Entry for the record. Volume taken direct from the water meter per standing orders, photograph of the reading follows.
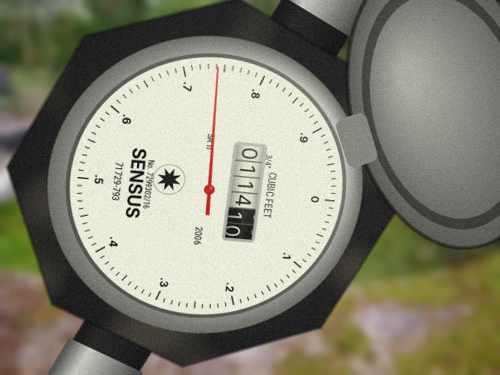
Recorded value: 11409.74 ft³
